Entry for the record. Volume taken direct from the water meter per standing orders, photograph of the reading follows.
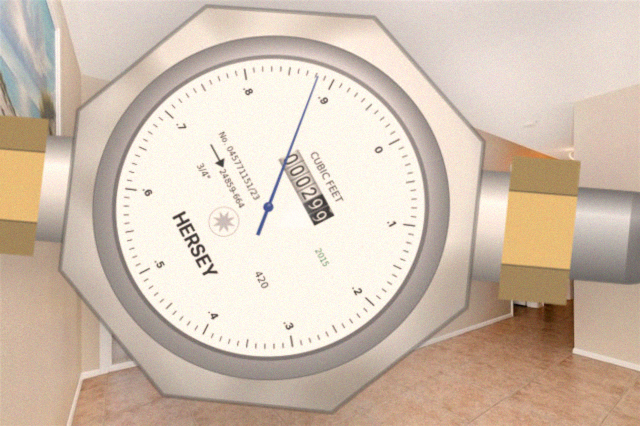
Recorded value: 298.88 ft³
